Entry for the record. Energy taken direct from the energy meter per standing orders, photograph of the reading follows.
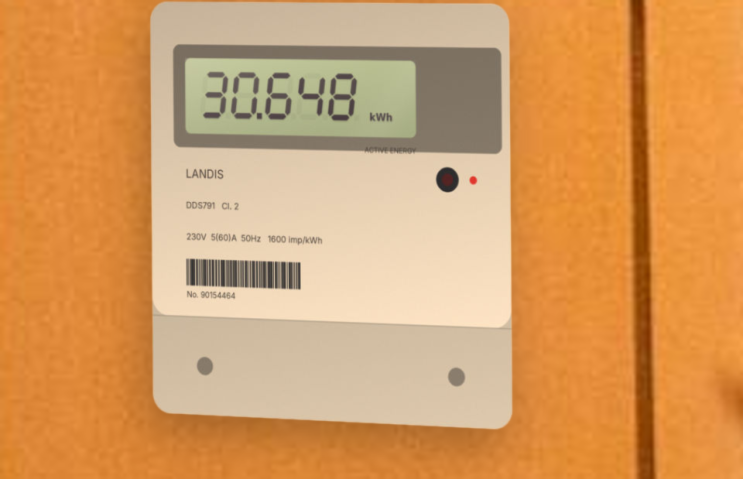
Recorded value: 30.648 kWh
